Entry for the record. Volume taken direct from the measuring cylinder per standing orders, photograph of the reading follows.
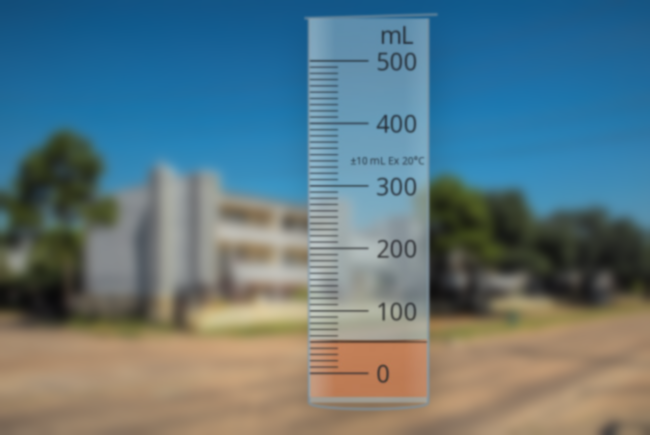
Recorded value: 50 mL
